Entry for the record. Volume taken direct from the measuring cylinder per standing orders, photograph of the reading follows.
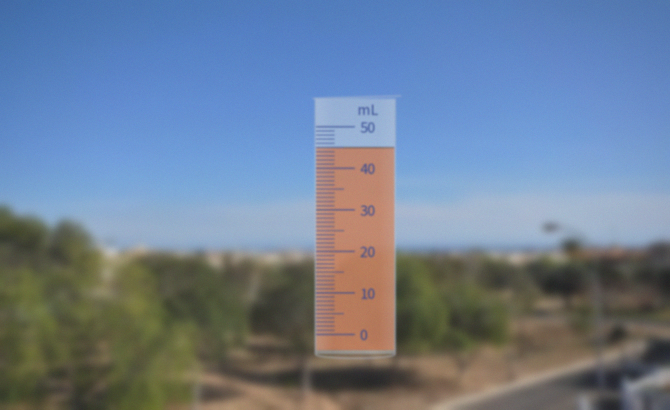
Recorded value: 45 mL
